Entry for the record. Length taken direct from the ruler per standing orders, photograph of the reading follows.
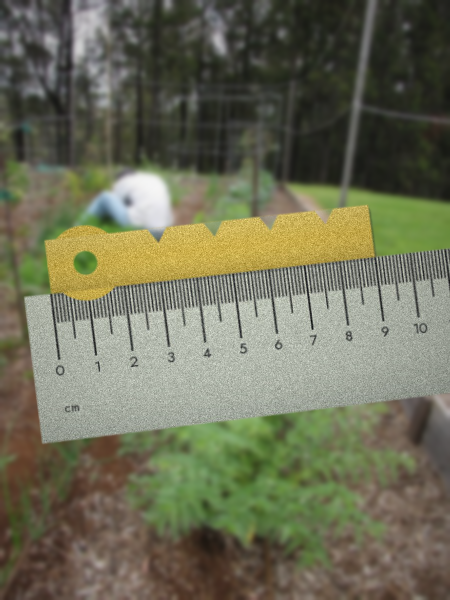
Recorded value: 9 cm
